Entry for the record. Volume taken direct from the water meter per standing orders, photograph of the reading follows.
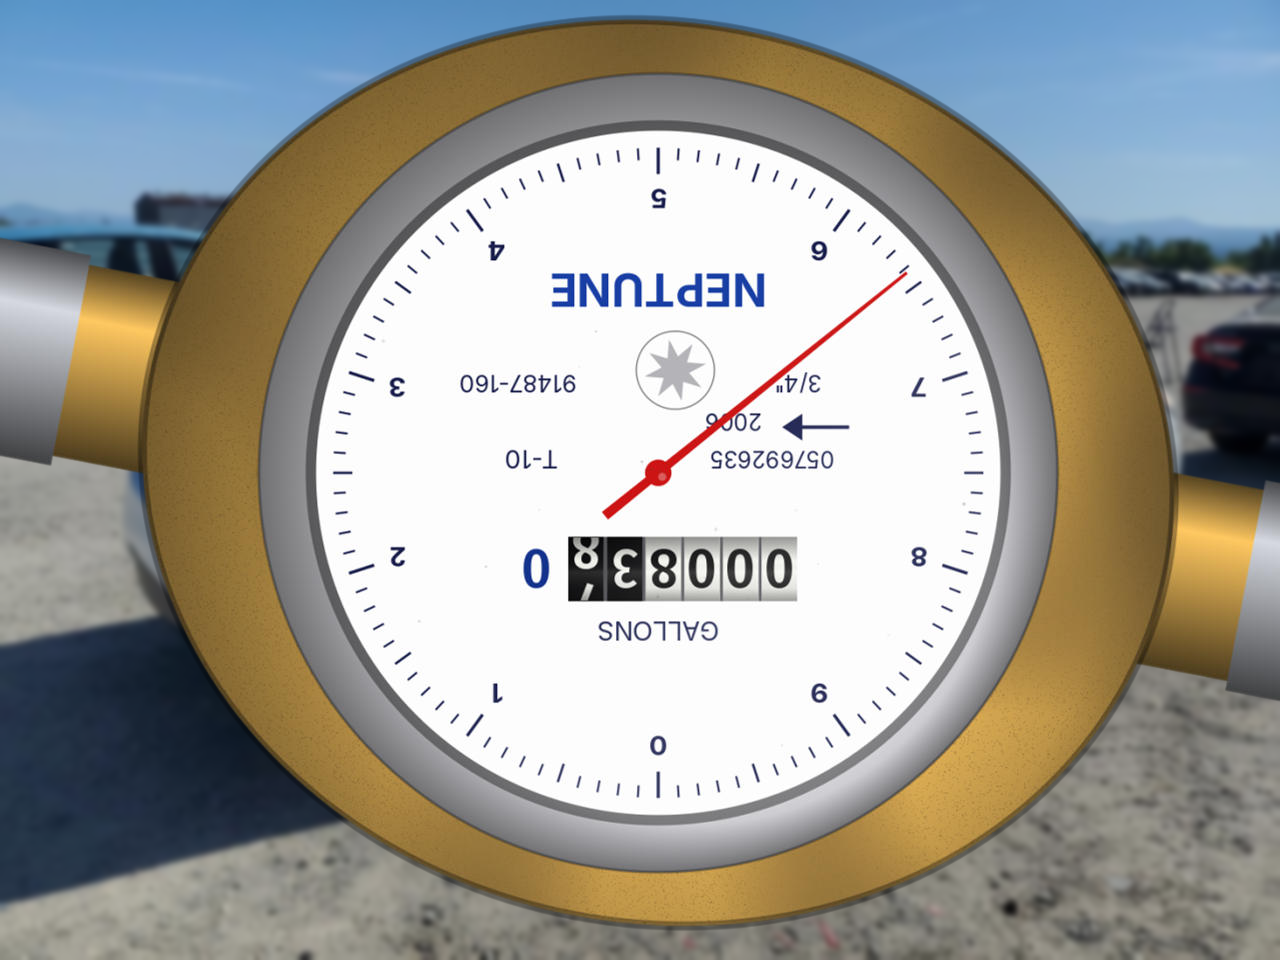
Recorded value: 8376.4 gal
